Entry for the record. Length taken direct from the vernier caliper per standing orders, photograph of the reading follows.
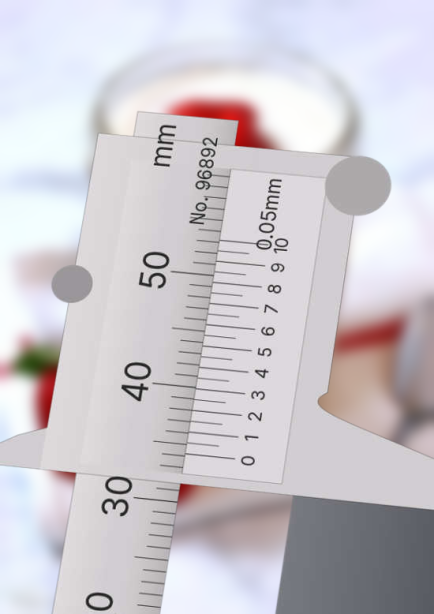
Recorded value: 34.2 mm
